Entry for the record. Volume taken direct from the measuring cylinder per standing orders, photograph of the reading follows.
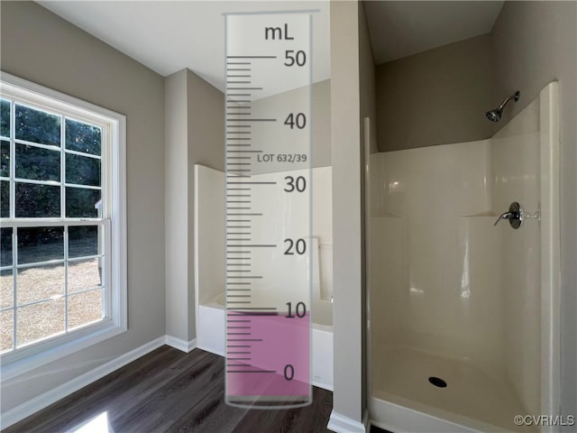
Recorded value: 9 mL
